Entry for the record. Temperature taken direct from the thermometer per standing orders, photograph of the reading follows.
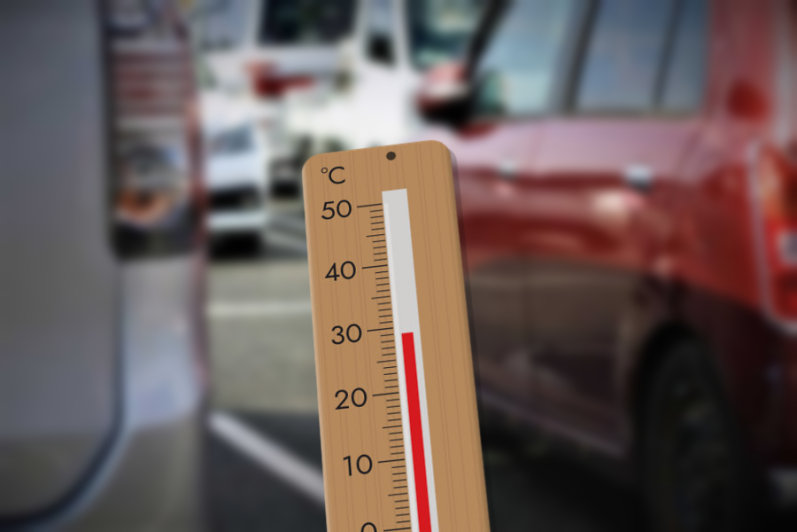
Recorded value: 29 °C
